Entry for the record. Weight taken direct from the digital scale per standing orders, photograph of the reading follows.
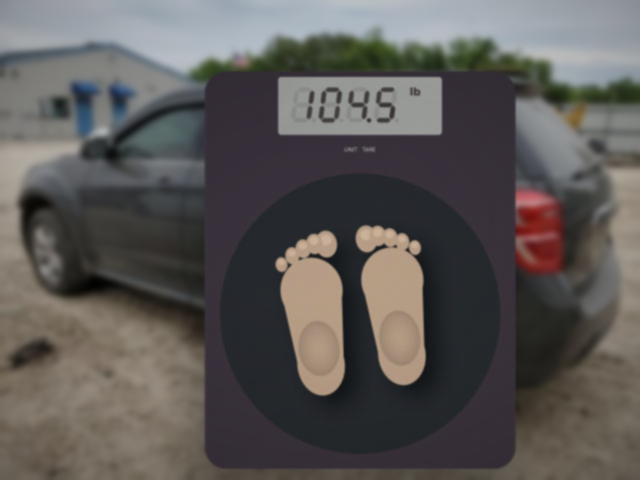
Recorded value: 104.5 lb
